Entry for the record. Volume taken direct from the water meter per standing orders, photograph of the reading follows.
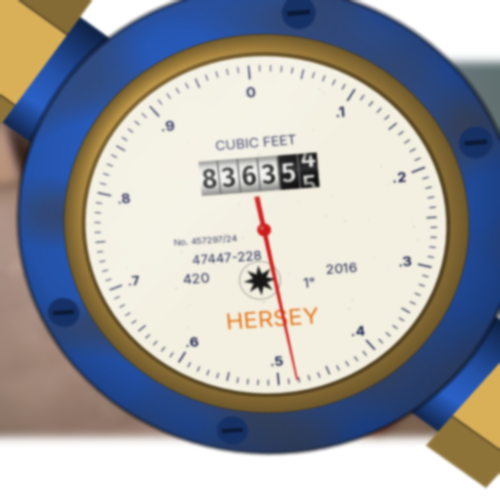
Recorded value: 836354.48 ft³
